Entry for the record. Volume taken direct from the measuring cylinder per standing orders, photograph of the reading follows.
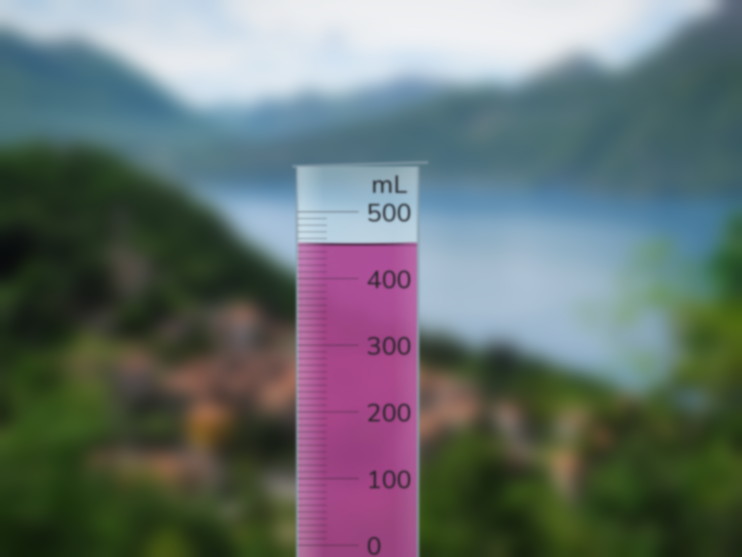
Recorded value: 450 mL
